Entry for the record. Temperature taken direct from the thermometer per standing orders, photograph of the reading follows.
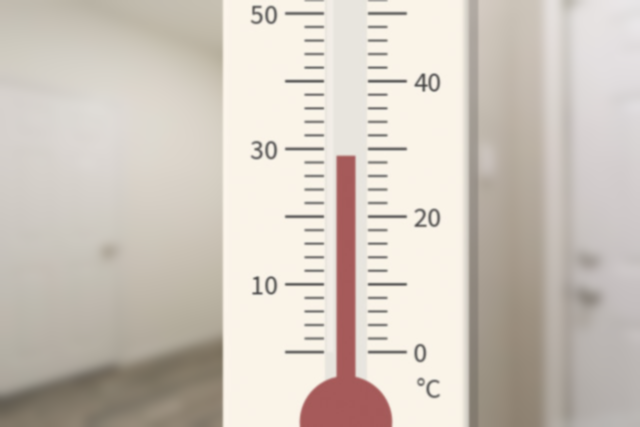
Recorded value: 29 °C
